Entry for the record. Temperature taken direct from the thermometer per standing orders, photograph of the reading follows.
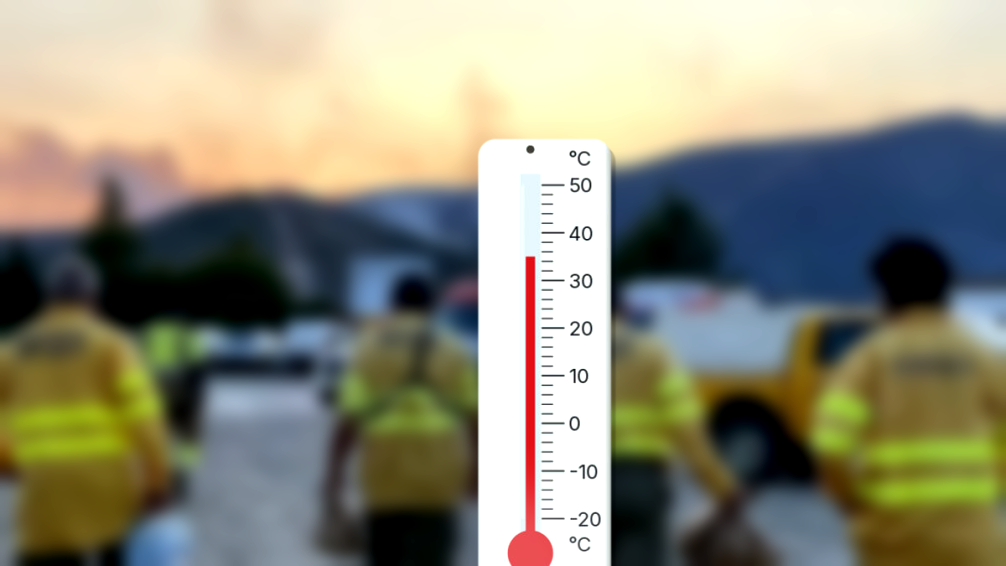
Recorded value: 35 °C
